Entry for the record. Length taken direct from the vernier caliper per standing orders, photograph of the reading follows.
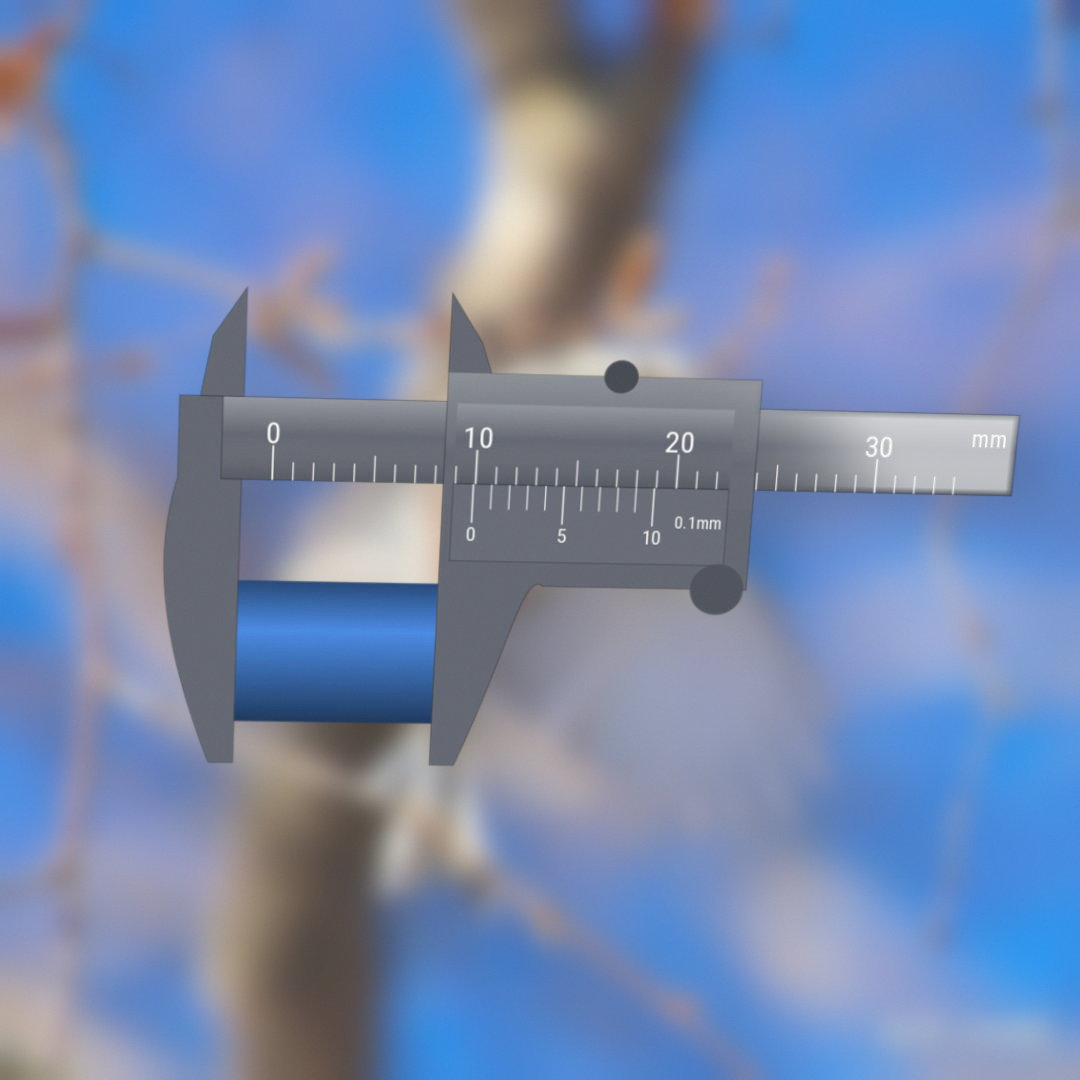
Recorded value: 9.9 mm
